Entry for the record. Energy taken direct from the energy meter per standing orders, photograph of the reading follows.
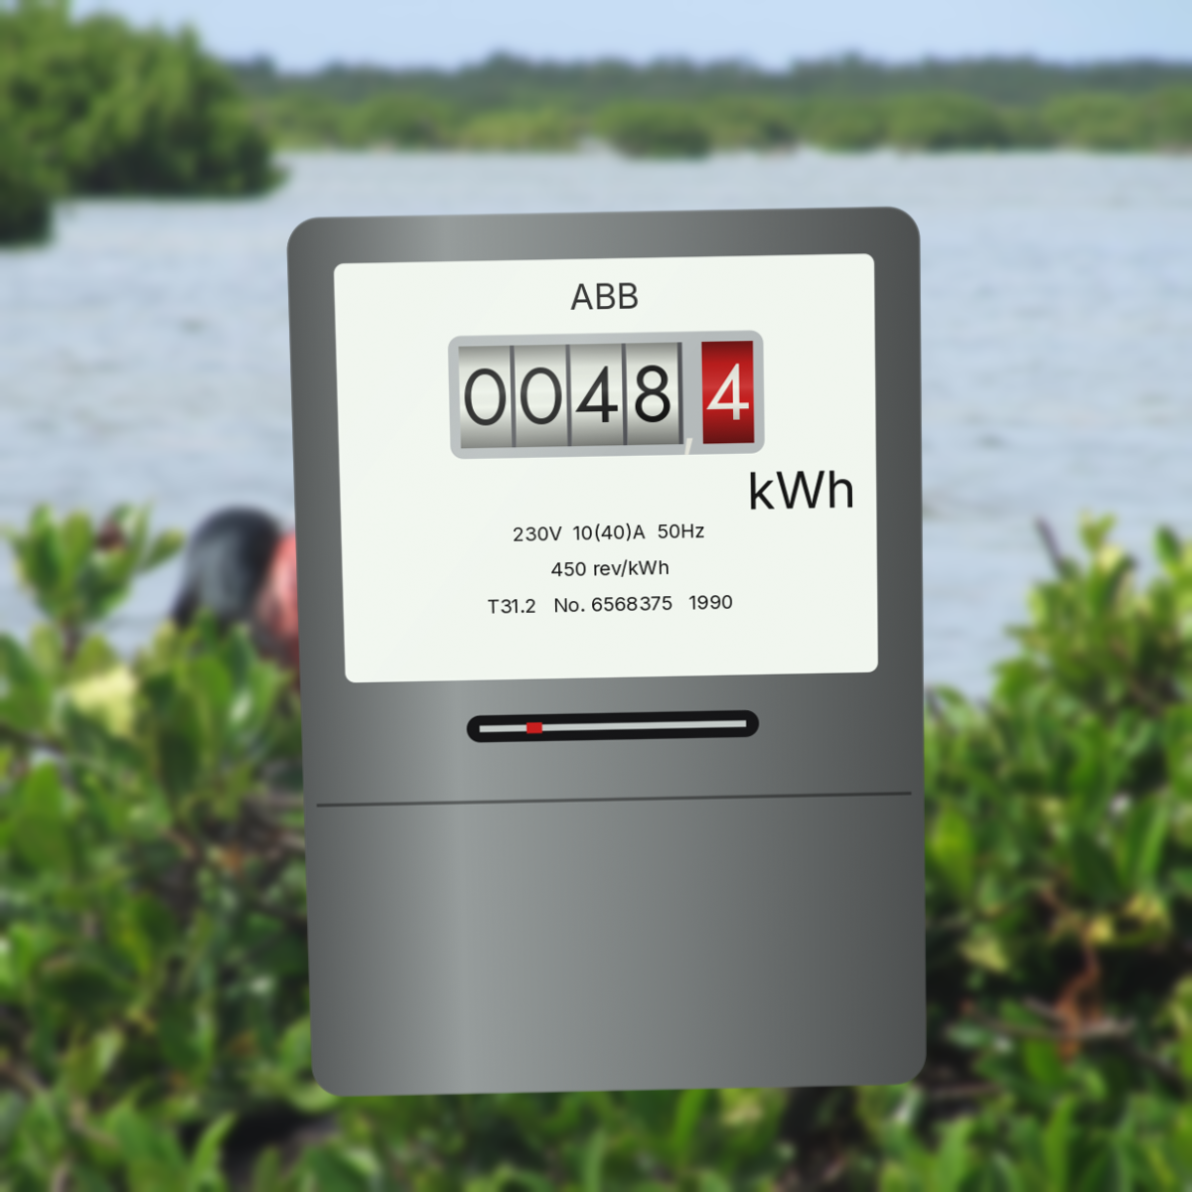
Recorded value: 48.4 kWh
